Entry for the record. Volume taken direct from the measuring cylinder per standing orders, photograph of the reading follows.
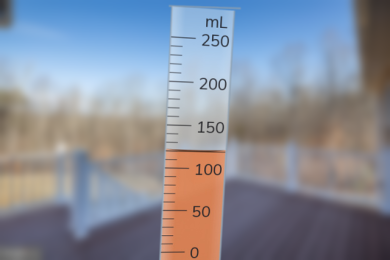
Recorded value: 120 mL
